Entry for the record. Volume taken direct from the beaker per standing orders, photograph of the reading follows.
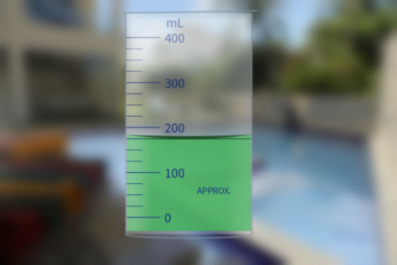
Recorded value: 175 mL
